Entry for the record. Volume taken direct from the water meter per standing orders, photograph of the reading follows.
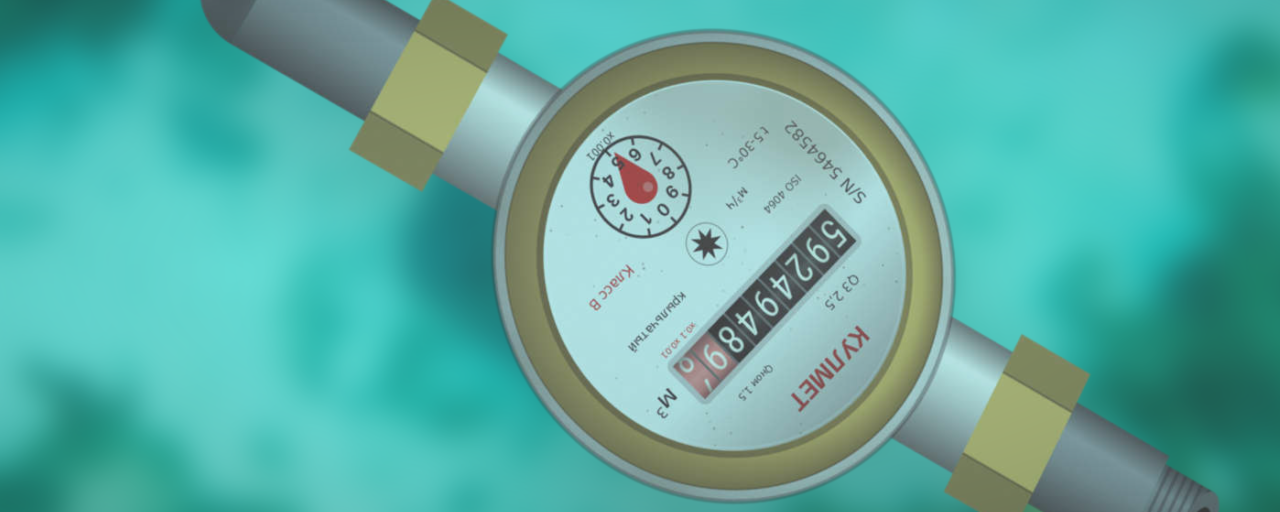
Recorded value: 5924948.975 m³
